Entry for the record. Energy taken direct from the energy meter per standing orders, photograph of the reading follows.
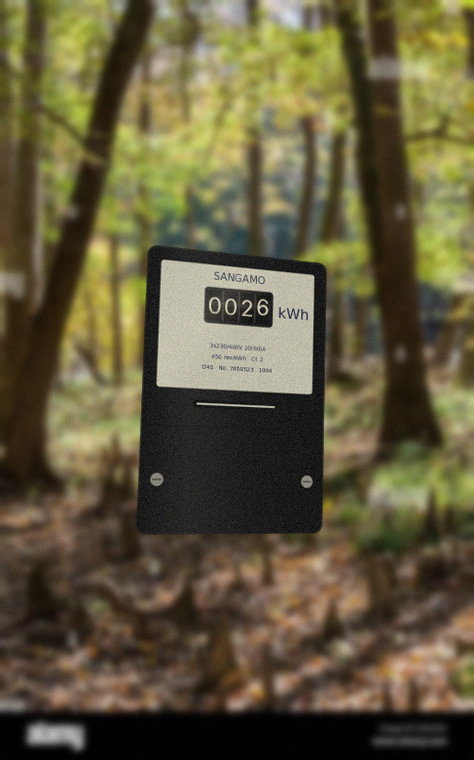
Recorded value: 26 kWh
